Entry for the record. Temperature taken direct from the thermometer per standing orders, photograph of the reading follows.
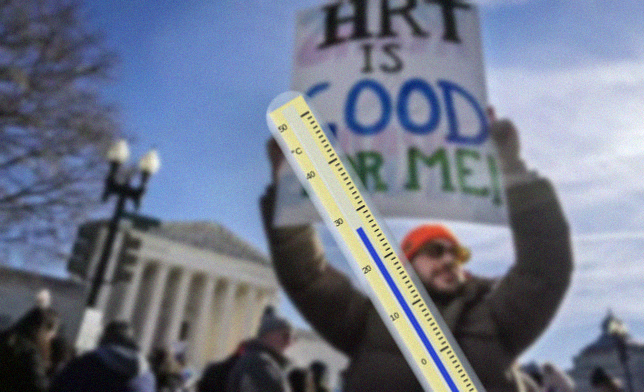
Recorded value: 27 °C
